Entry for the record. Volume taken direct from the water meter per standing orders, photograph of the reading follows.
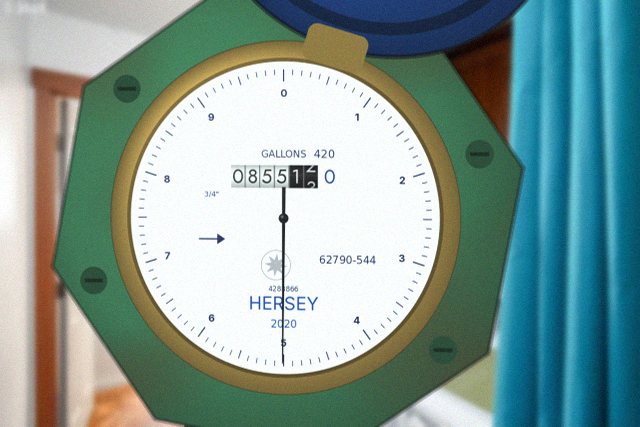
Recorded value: 855125.0 gal
